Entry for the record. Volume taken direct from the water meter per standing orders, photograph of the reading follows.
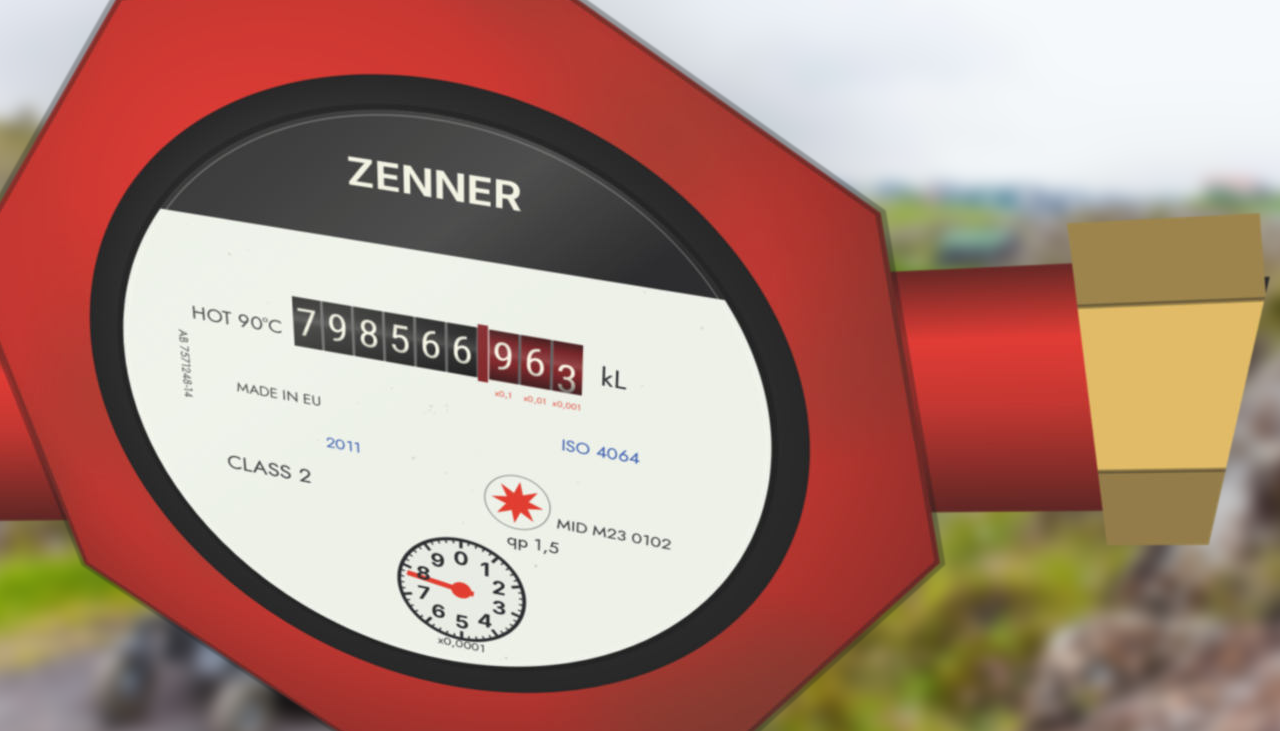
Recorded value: 798566.9627 kL
